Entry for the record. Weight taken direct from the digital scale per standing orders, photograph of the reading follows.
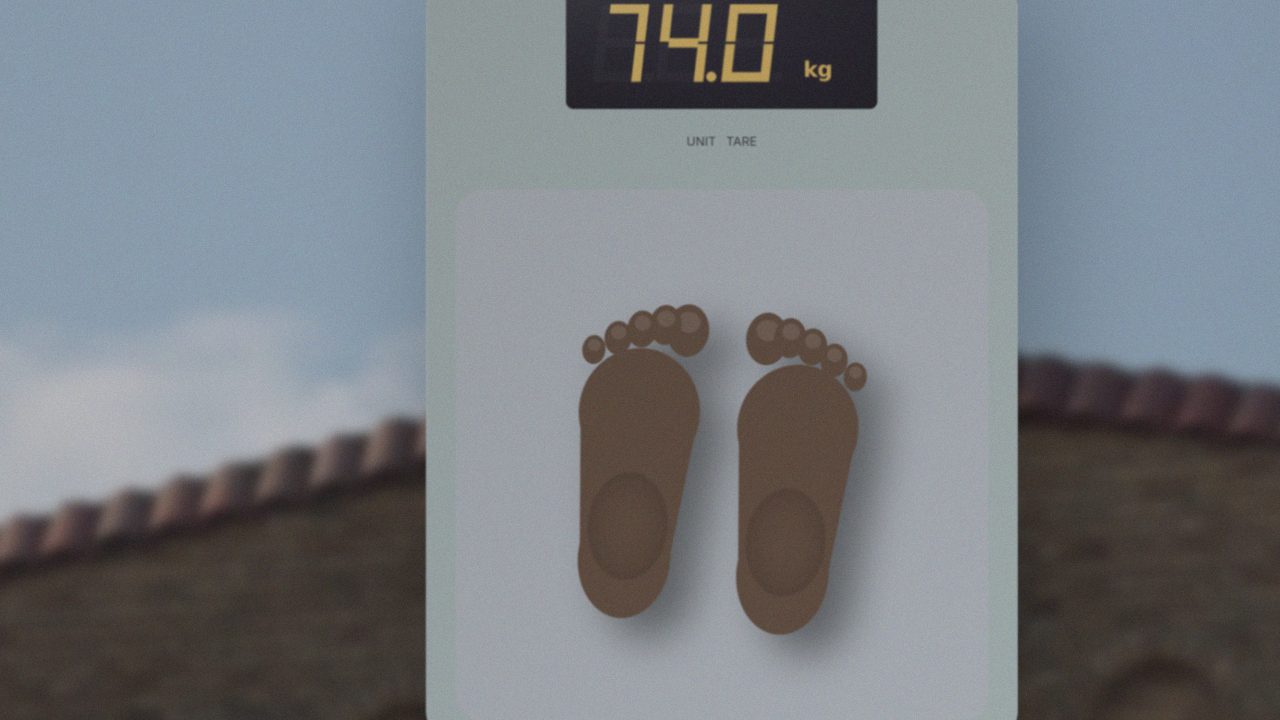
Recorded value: 74.0 kg
